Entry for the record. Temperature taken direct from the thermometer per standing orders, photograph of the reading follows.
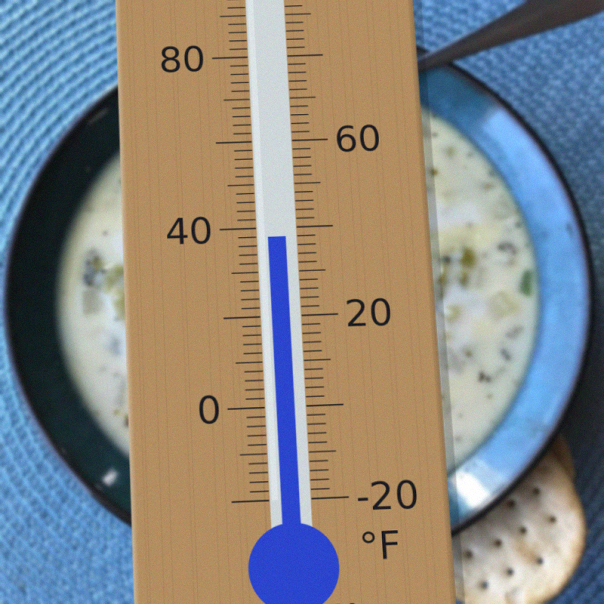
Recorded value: 38 °F
